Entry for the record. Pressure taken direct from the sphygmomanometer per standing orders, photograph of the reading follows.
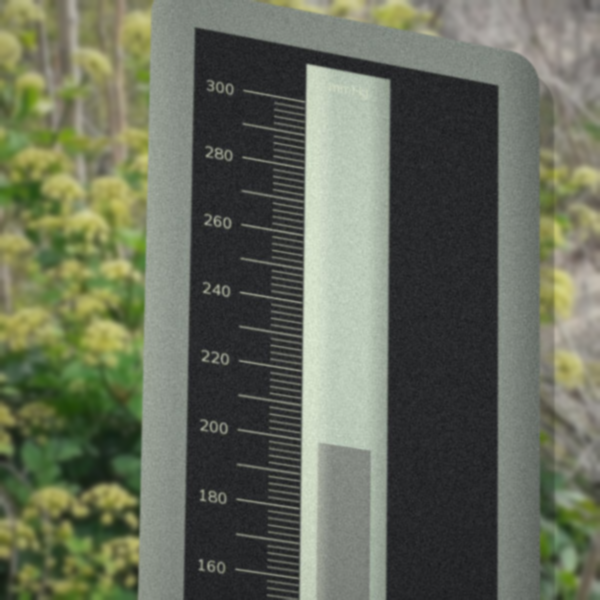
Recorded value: 200 mmHg
